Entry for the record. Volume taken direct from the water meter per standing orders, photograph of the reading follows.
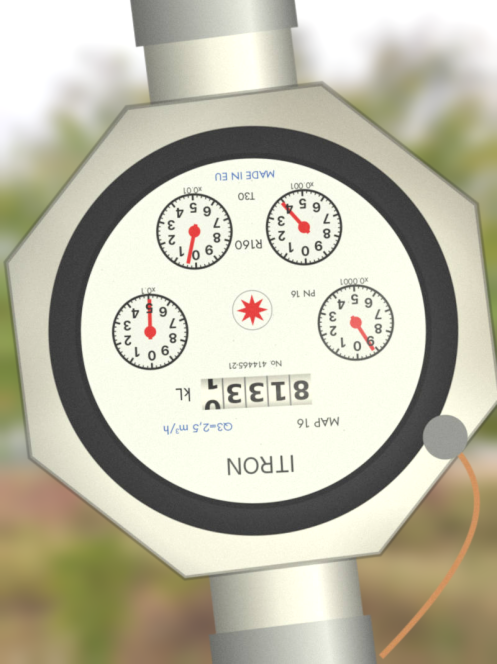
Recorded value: 81330.5039 kL
